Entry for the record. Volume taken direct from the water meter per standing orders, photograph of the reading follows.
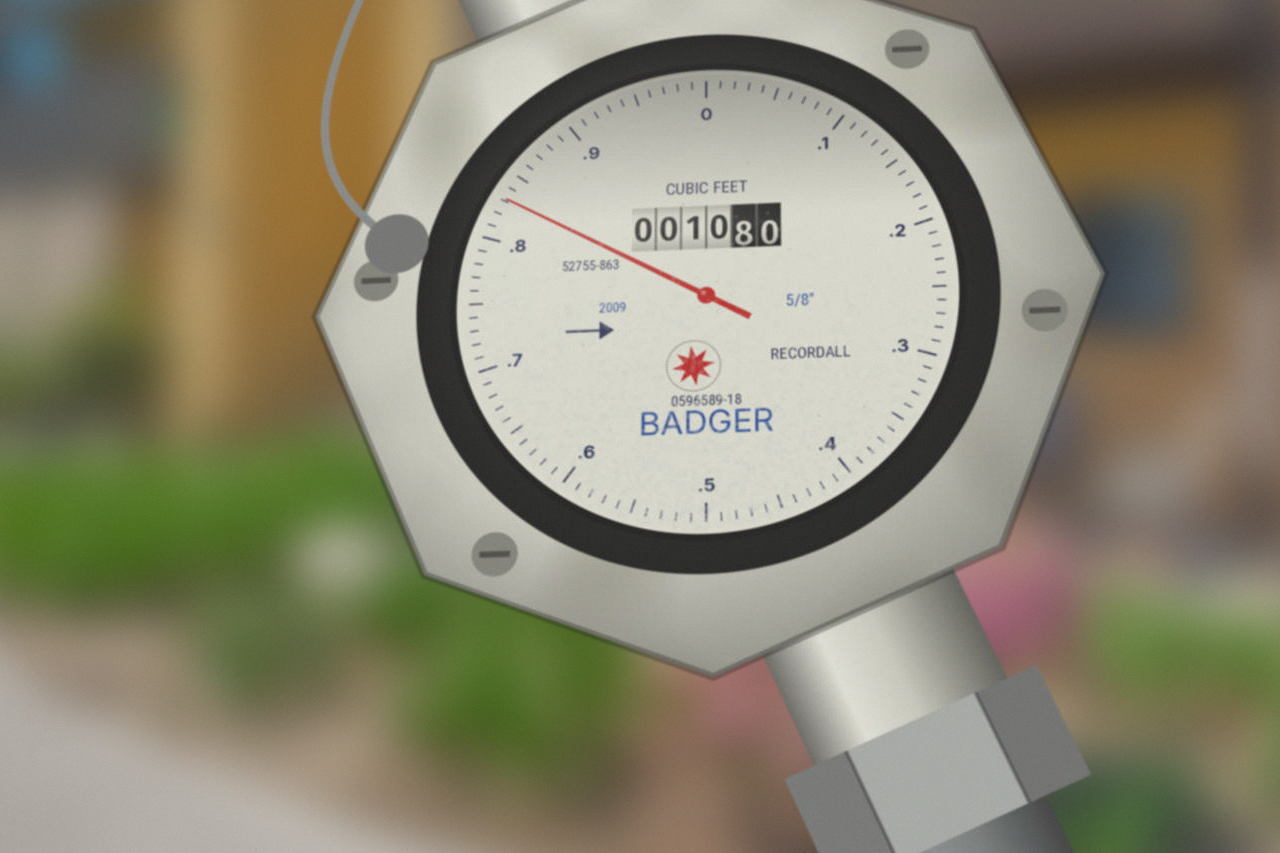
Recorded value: 1079.83 ft³
